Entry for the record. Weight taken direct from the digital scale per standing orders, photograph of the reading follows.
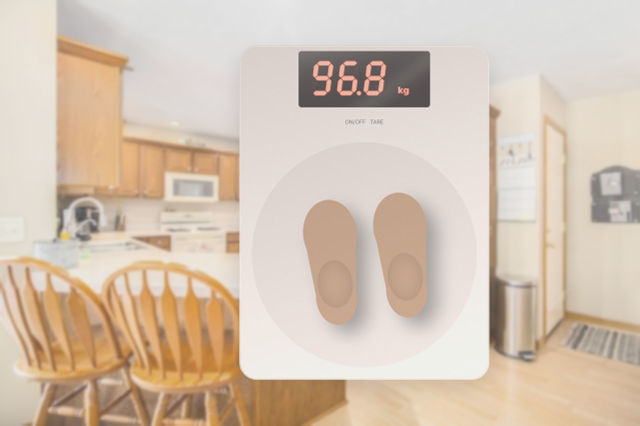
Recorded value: 96.8 kg
